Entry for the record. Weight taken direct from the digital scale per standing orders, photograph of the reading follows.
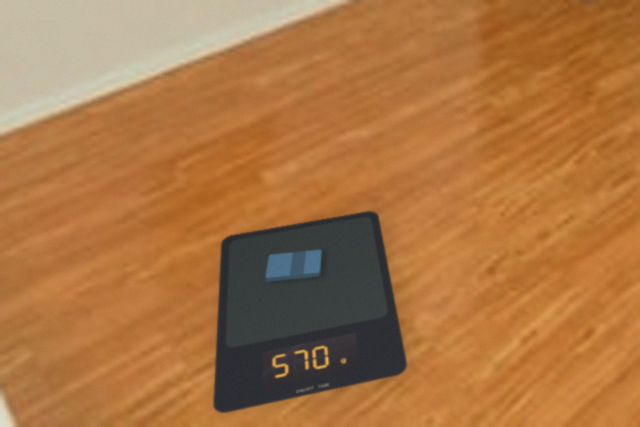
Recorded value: 570 g
